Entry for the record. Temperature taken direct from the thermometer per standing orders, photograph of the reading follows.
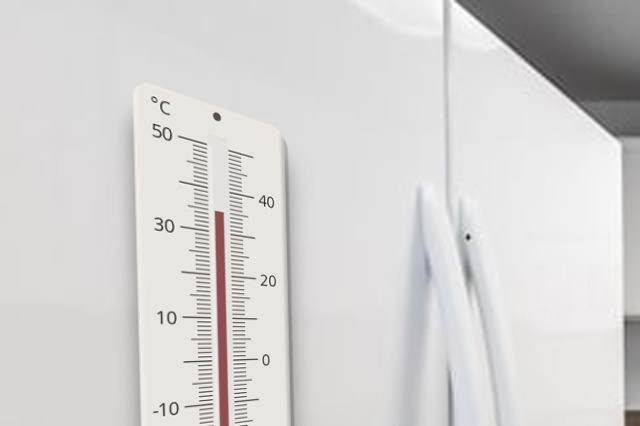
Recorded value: 35 °C
